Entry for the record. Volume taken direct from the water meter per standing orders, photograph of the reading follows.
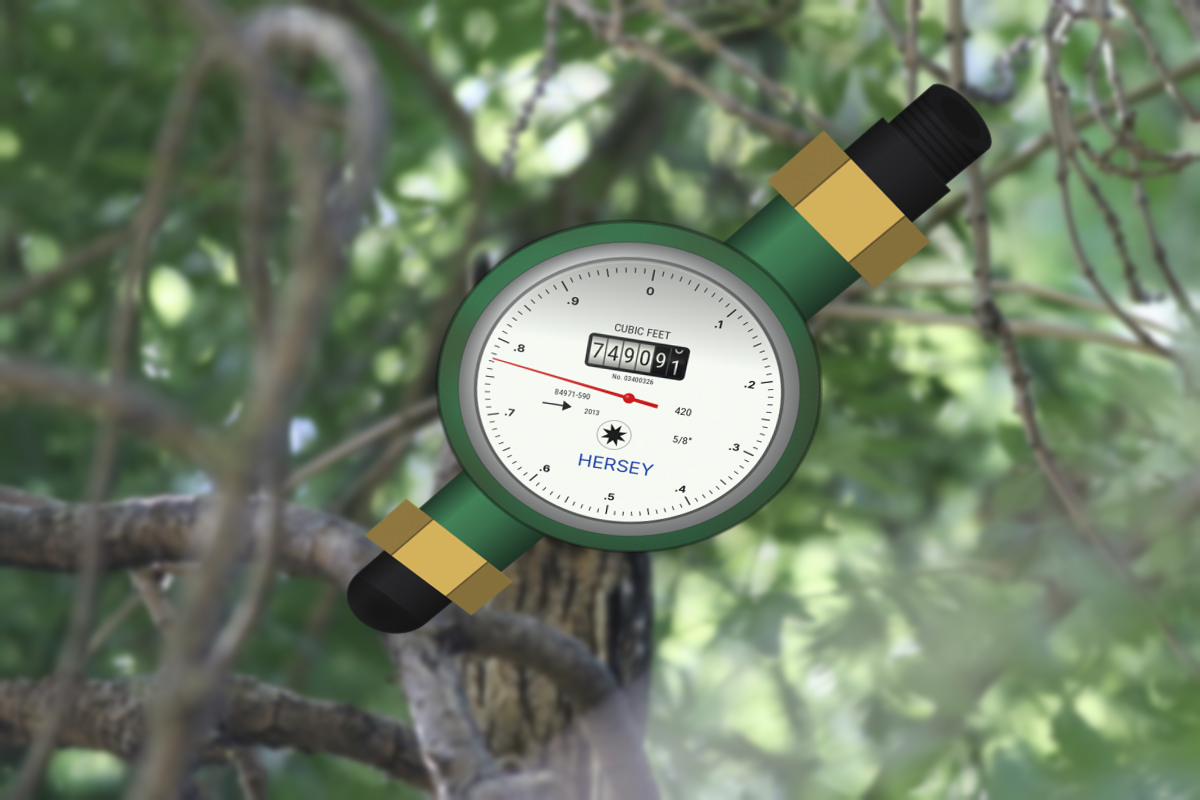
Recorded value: 749090.77 ft³
